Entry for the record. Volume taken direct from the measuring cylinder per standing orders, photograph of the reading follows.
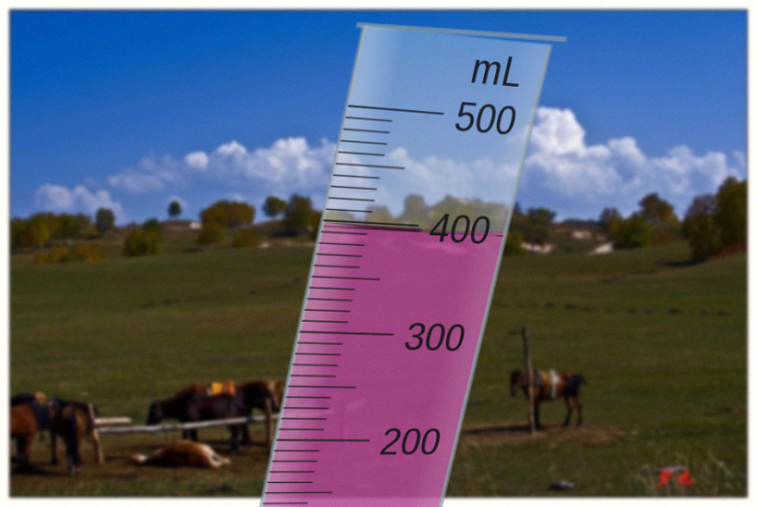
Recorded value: 395 mL
